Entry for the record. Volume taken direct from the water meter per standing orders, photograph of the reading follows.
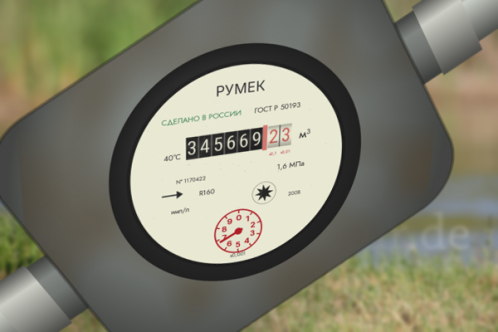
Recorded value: 345669.236 m³
